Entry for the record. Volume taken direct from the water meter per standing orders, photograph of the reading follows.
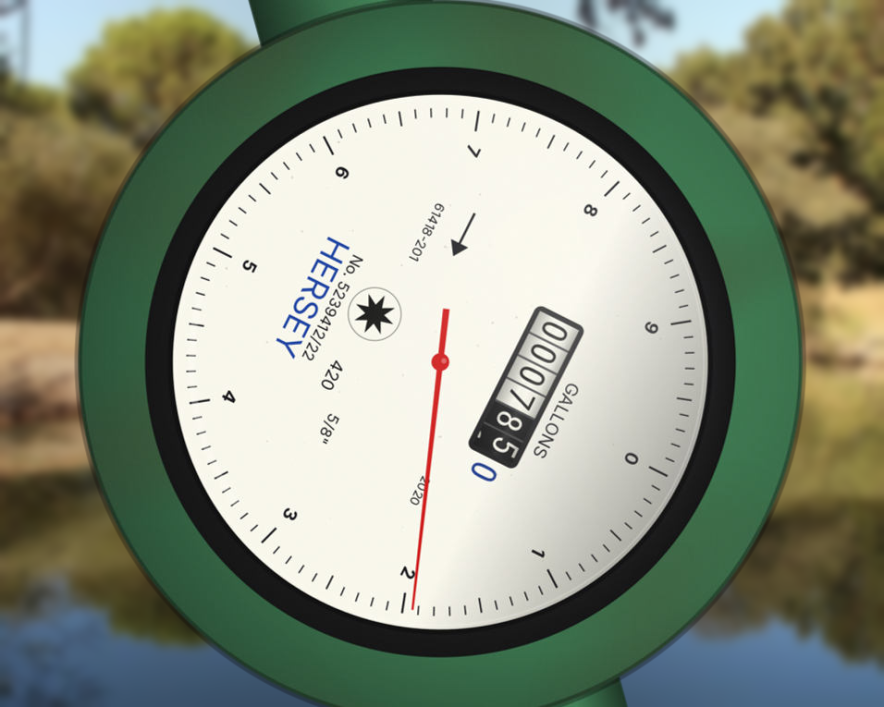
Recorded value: 7851.9 gal
